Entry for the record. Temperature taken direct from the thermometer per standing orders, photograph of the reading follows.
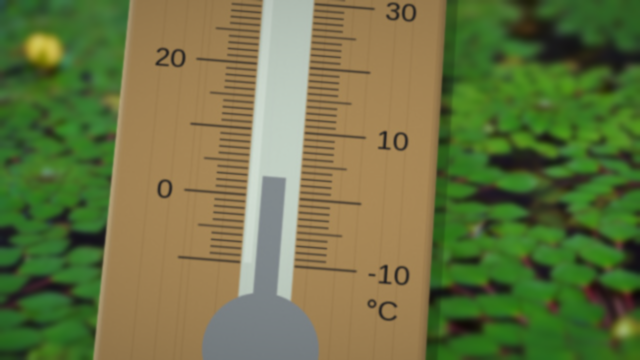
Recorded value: 3 °C
